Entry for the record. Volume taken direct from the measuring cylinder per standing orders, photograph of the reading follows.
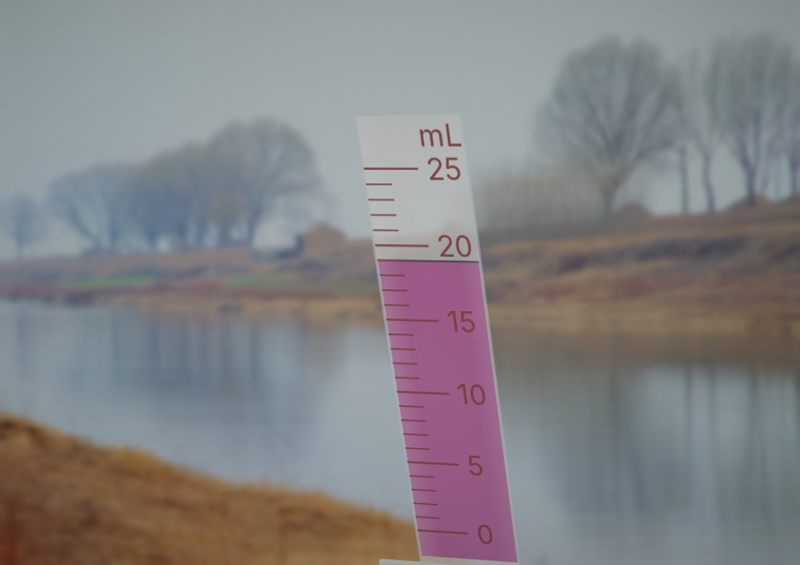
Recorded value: 19 mL
